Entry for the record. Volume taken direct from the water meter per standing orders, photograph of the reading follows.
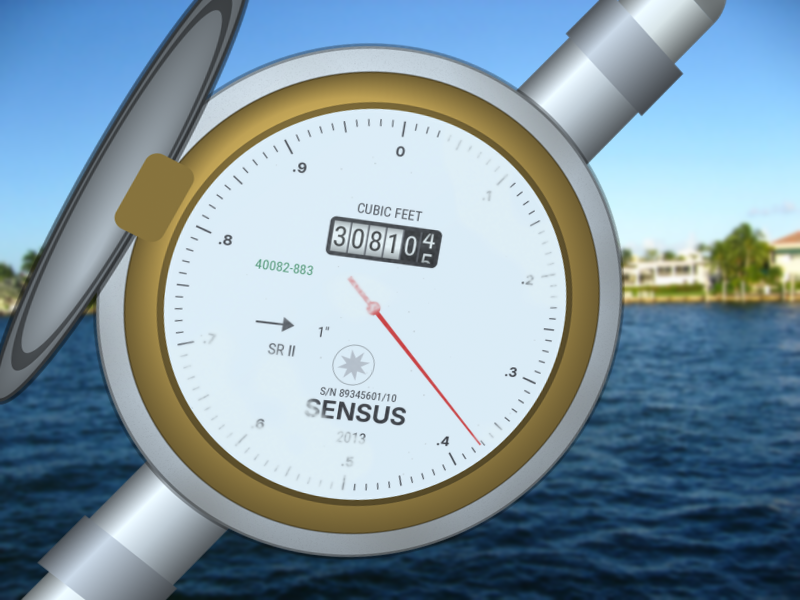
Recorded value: 308104.37 ft³
